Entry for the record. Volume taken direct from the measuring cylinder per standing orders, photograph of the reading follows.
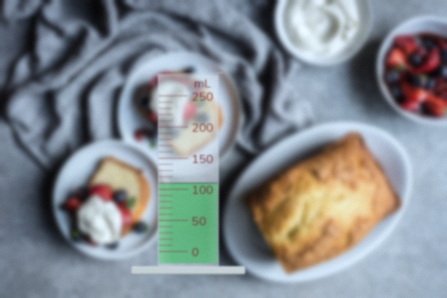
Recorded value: 110 mL
